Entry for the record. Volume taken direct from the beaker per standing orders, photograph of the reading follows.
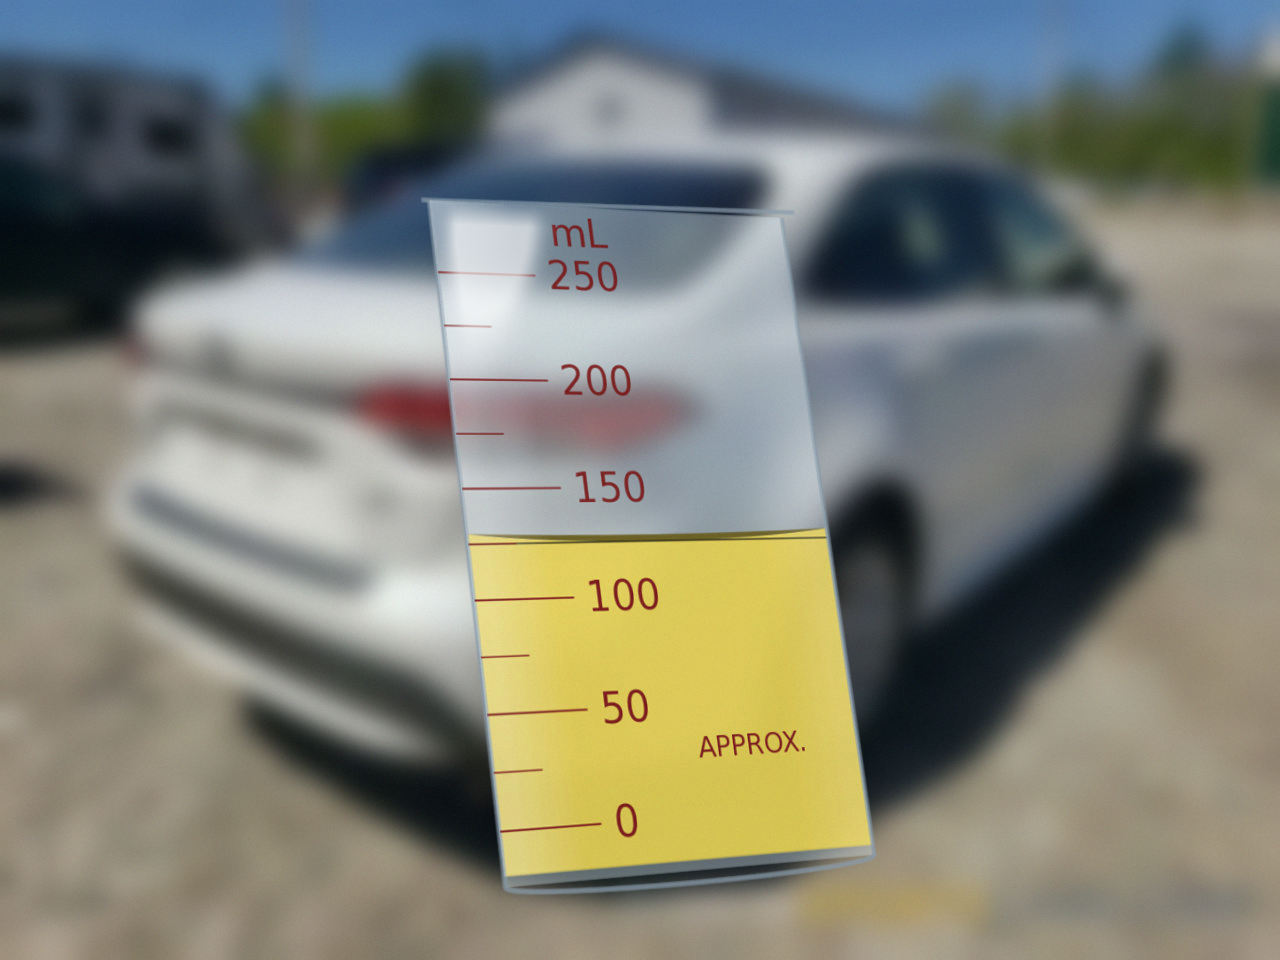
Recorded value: 125 mL
